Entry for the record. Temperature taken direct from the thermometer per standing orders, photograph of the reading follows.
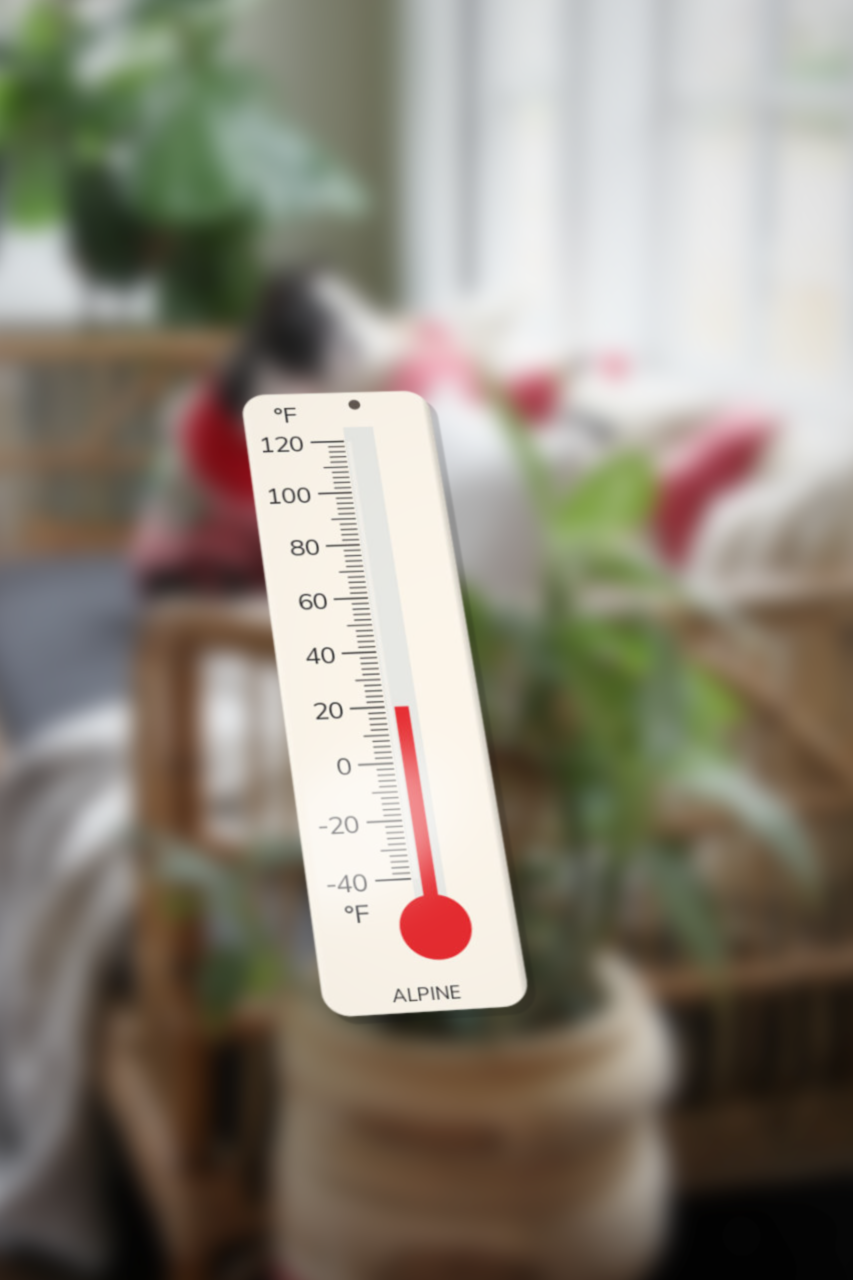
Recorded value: 20 °F
